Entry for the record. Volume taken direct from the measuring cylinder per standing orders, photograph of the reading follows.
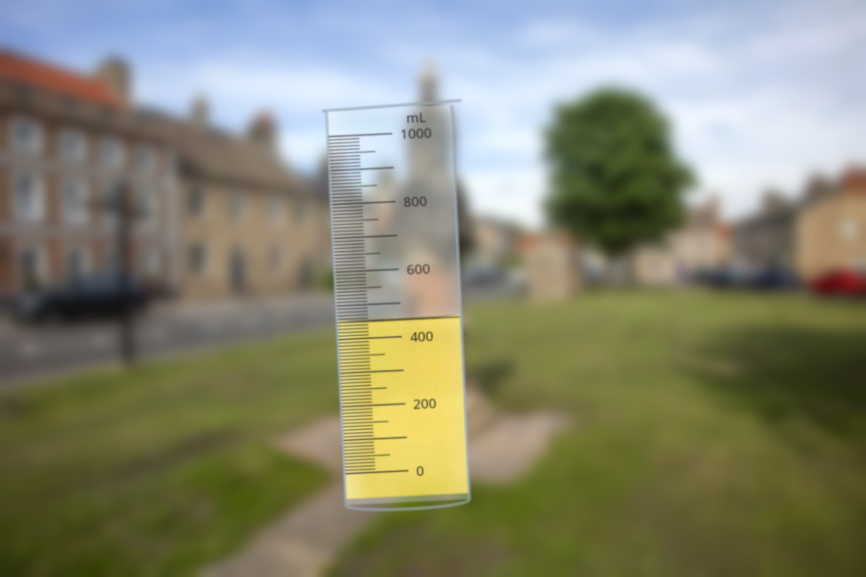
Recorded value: 450 mL
